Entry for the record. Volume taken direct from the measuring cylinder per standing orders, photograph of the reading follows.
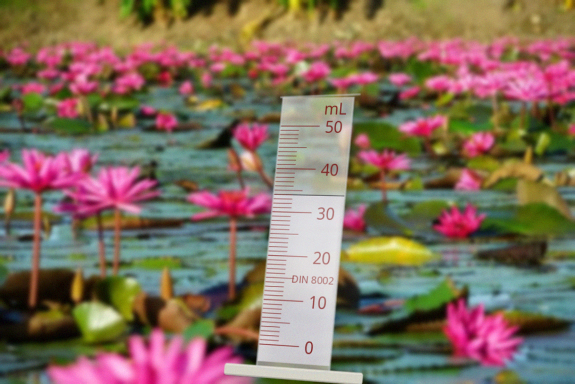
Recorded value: 34 mL
